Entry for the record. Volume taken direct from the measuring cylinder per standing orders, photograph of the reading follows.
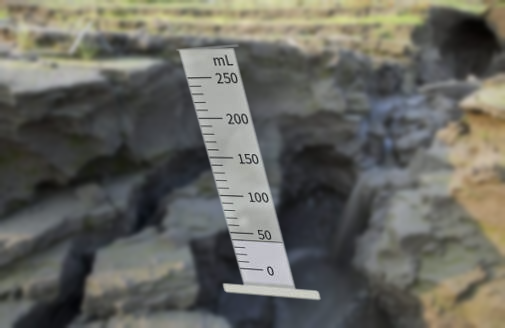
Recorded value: 40 mL
